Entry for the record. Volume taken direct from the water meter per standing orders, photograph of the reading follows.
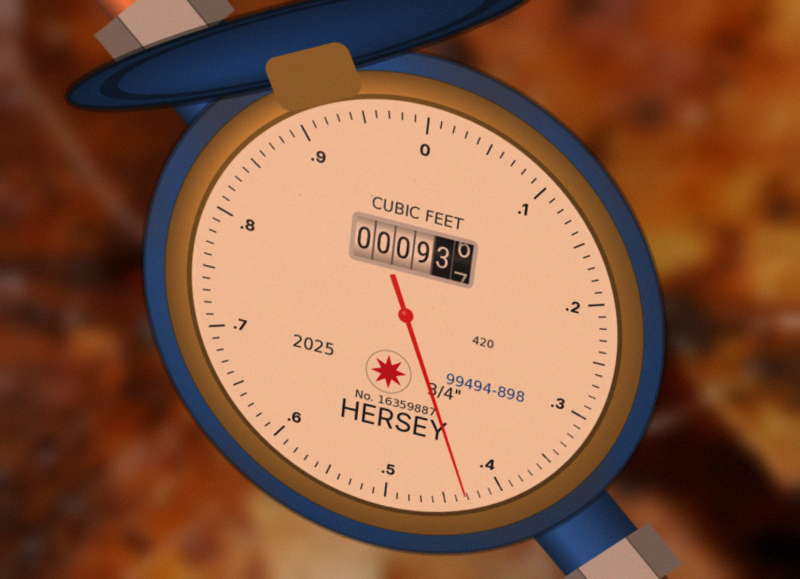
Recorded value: 936.43 ft³
